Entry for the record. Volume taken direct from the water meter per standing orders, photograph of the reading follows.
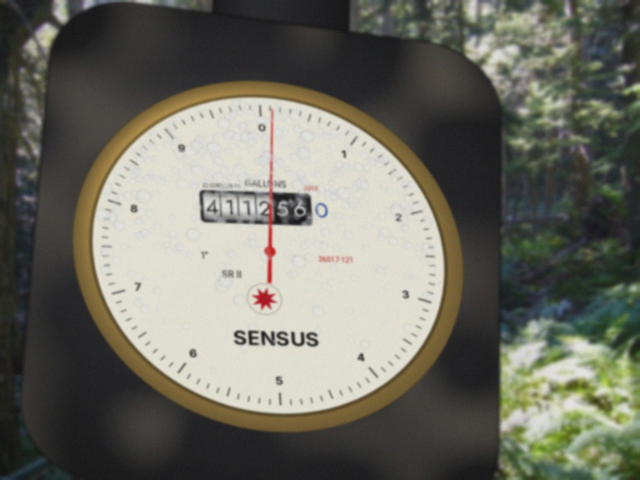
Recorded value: 4112560.1 gal
